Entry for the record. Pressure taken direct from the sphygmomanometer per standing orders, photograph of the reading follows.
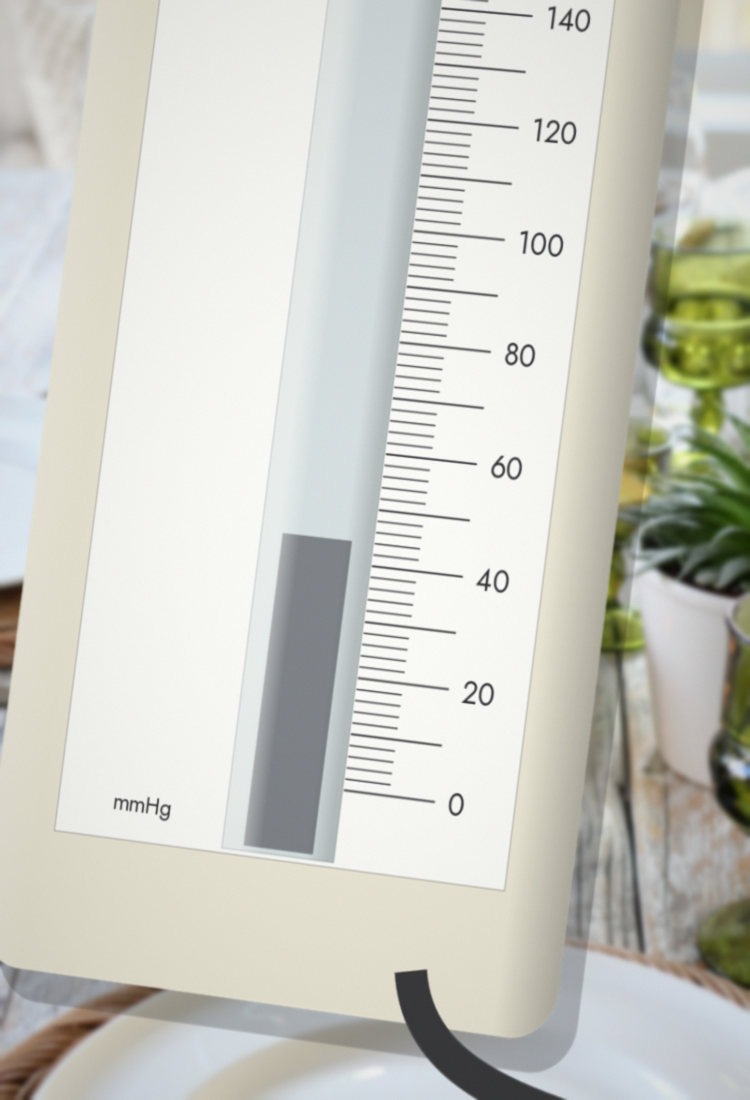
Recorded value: 44 mmHg
